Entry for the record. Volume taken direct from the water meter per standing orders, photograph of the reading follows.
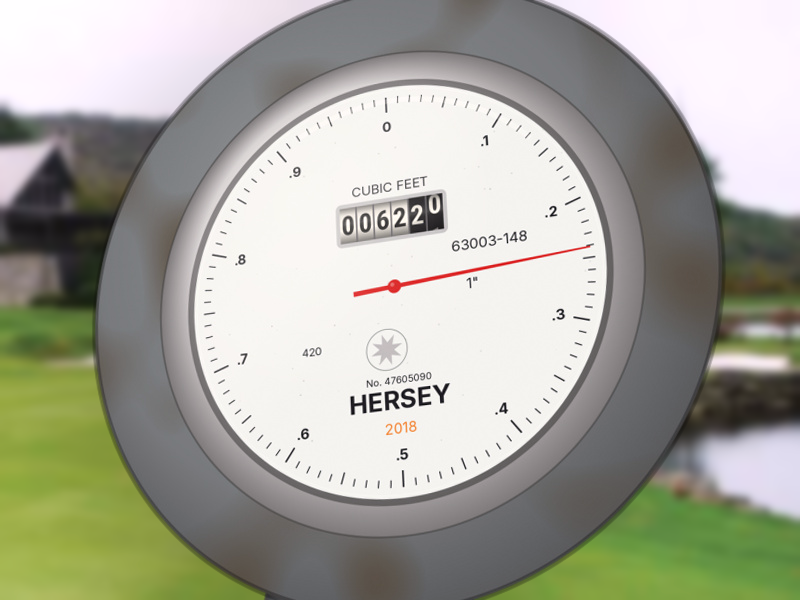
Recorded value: 6220.24 ft³
